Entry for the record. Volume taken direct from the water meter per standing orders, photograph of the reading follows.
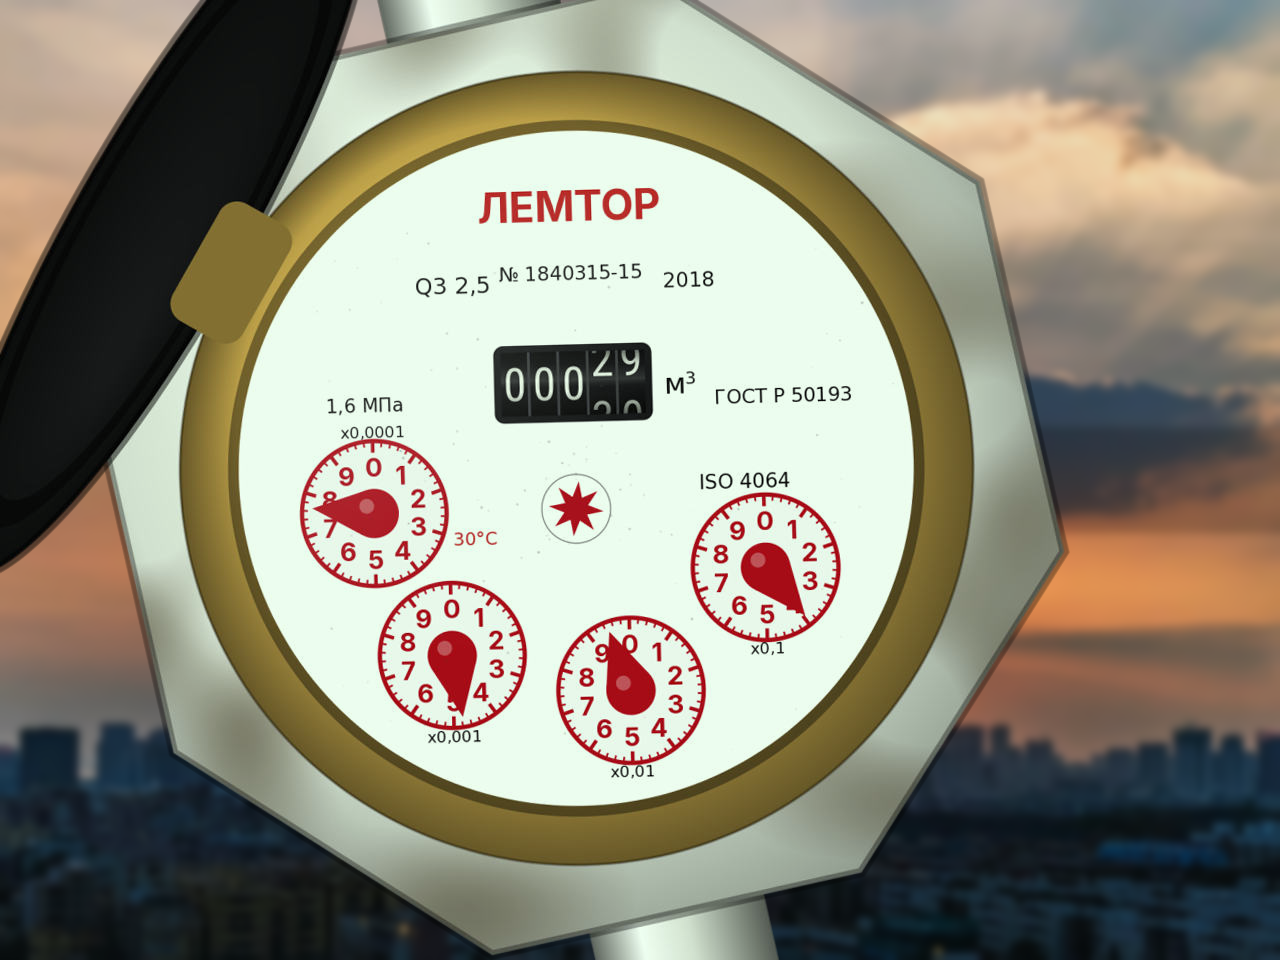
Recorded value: 29.3947 m³
